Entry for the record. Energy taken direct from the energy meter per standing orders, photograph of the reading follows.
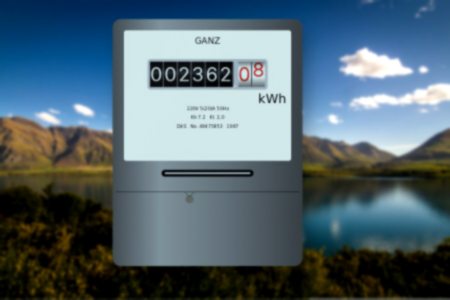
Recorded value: 2362.08 kWh
